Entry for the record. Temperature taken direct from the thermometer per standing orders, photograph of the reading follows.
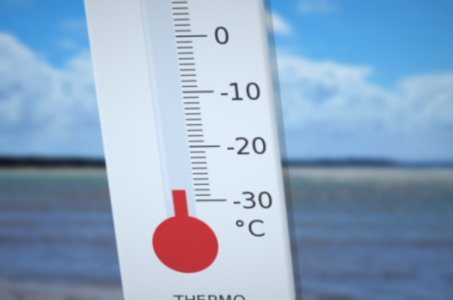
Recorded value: -28 °C
